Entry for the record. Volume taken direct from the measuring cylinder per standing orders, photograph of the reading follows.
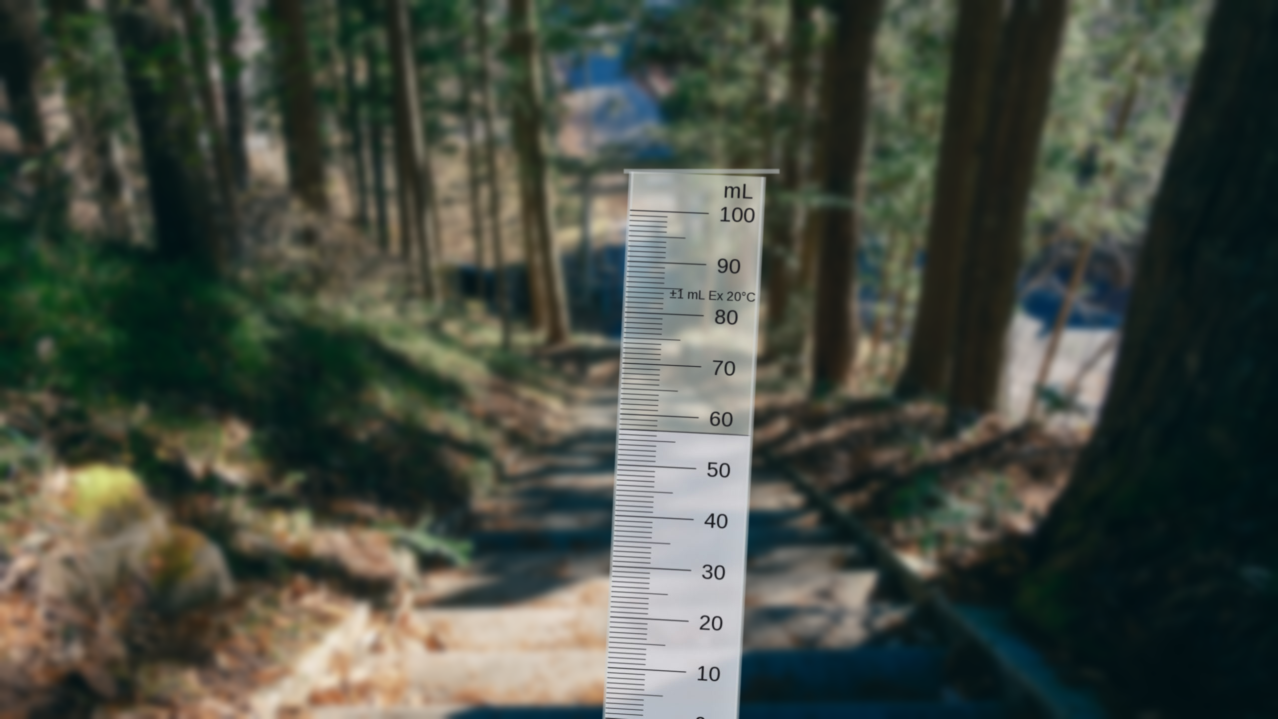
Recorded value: 57 mL
